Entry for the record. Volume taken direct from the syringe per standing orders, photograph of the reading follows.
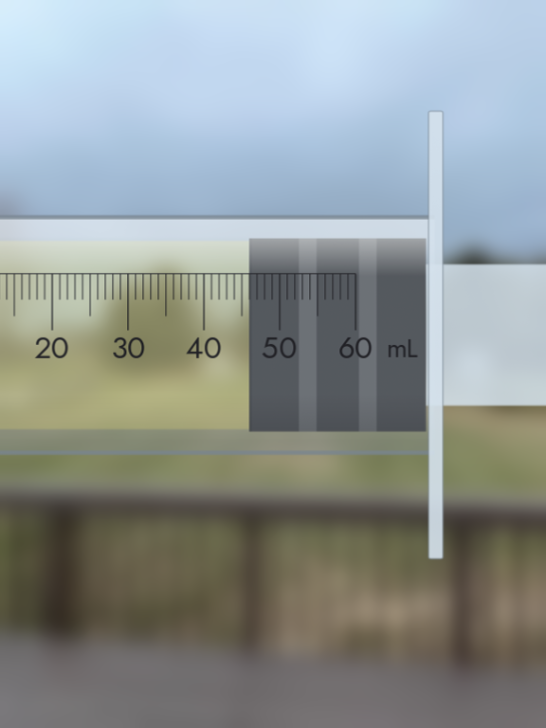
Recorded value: 46 mL
